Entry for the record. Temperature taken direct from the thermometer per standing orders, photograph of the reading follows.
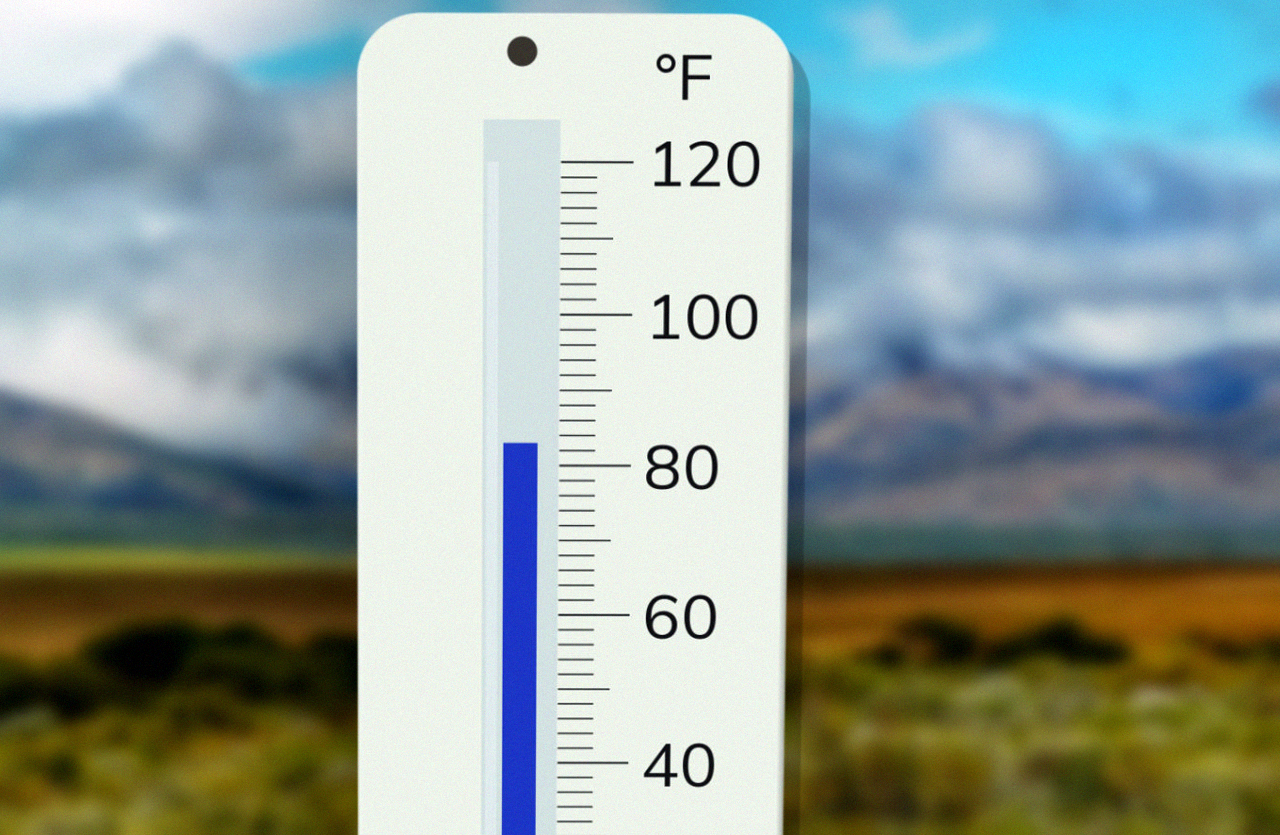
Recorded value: 83 °F
